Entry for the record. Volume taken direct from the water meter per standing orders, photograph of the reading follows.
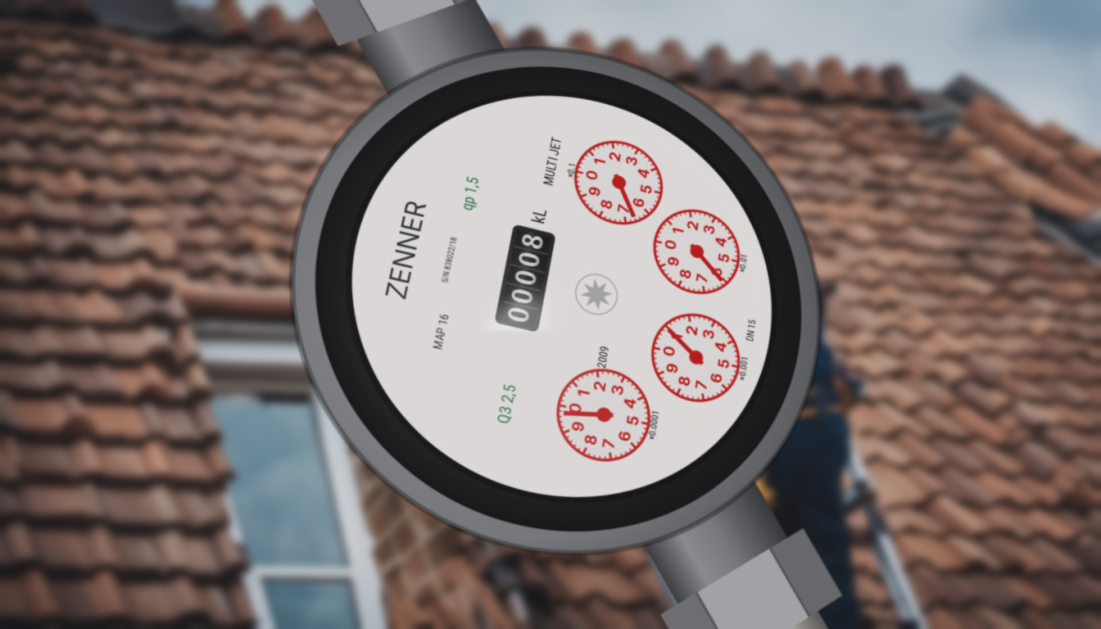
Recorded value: 8.6609 kL
